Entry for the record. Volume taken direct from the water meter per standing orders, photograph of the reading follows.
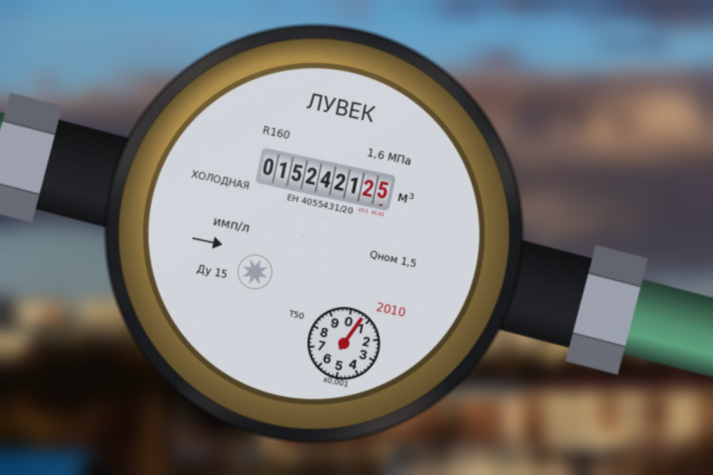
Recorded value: 152421.250 m³
